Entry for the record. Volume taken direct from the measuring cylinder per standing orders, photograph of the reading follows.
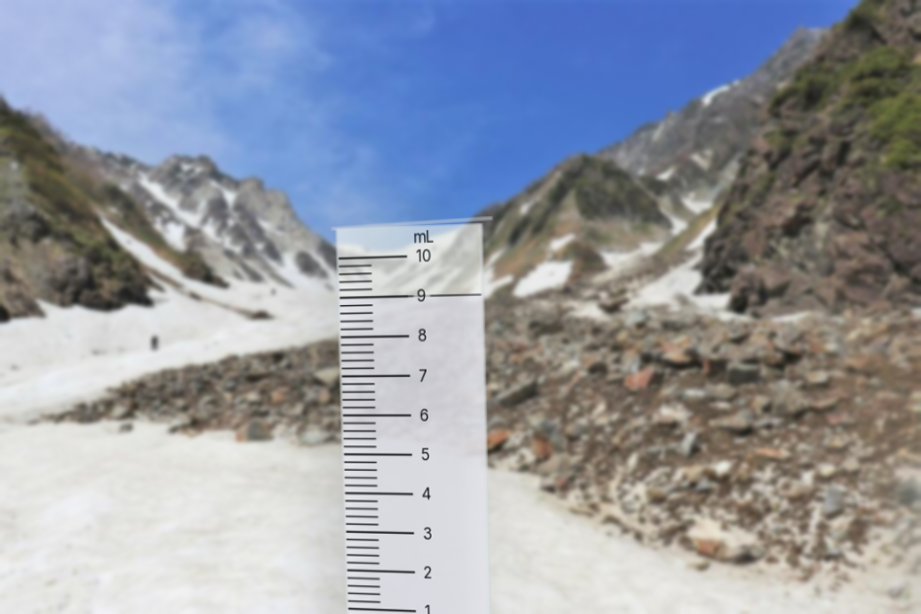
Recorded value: 9 mL
